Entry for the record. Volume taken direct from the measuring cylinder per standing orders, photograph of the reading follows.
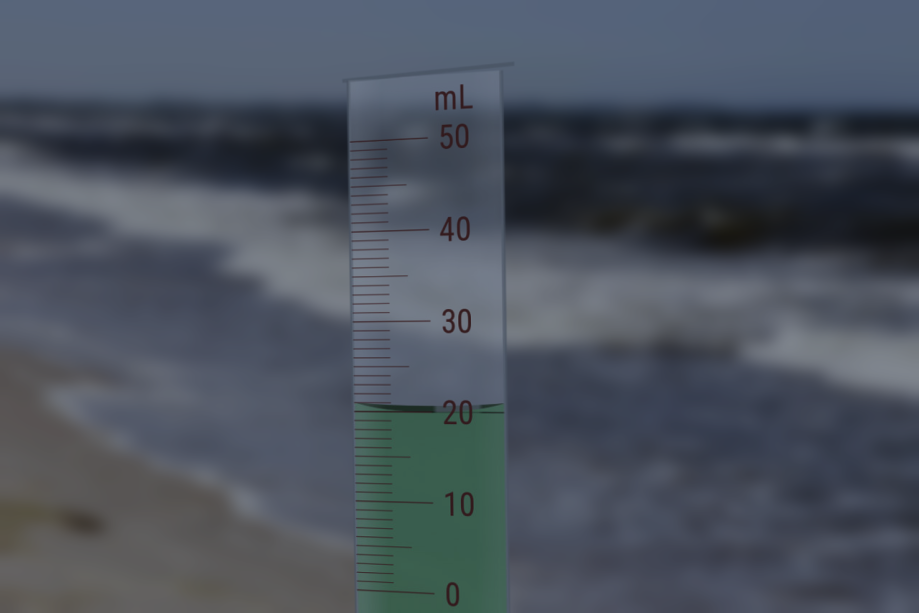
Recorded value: 20 mL
